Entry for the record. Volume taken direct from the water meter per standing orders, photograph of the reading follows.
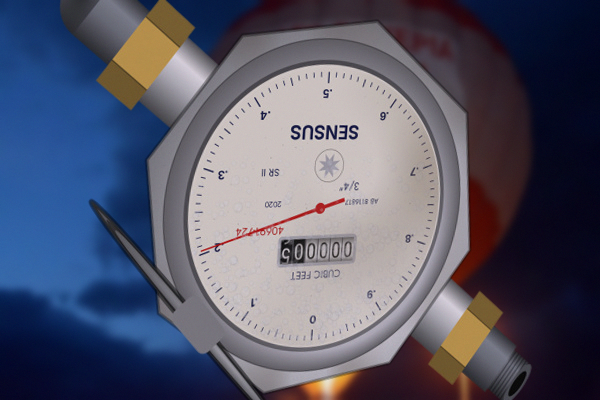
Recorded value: 5.20 ft³
